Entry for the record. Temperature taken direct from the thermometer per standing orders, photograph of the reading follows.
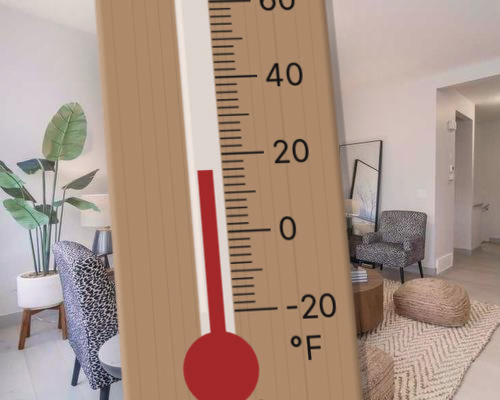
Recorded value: 16 °F
